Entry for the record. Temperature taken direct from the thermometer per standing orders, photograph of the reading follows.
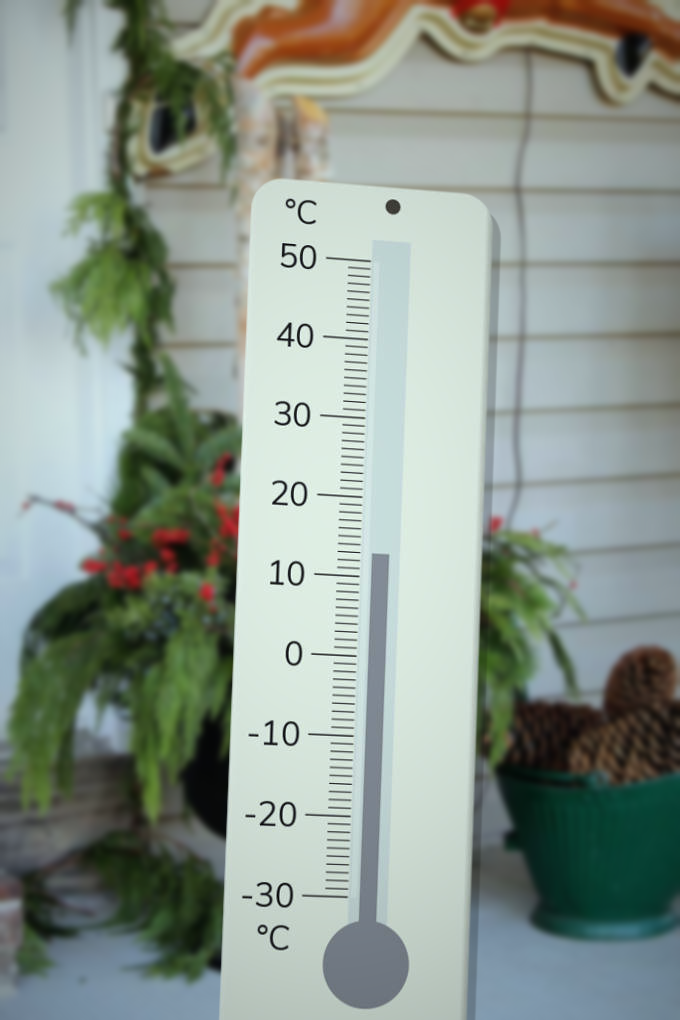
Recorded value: 13 °C
